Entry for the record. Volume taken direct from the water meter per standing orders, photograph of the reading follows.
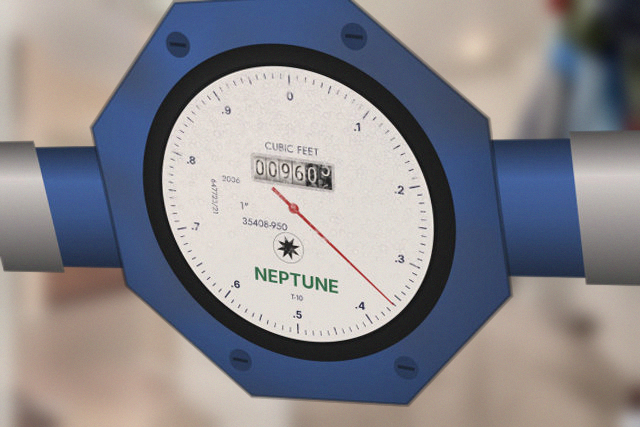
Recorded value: 9605.36 ft³
